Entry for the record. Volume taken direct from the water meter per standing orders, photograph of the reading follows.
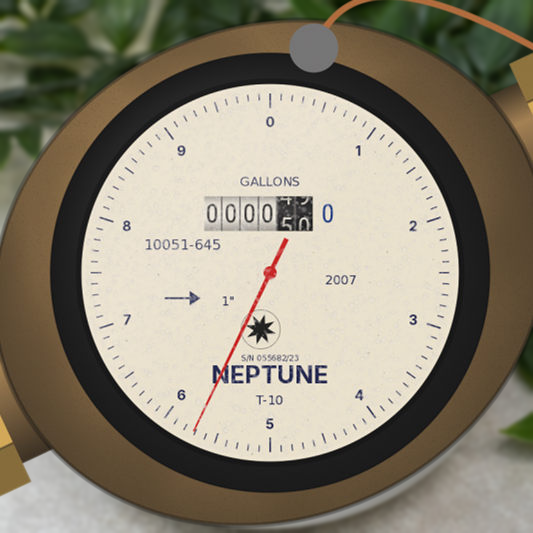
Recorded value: 495.7 gal
